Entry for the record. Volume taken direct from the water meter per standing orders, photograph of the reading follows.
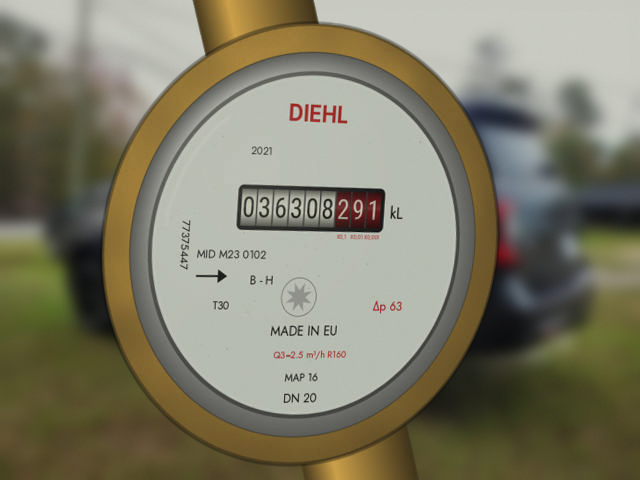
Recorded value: 36308.291 kL
